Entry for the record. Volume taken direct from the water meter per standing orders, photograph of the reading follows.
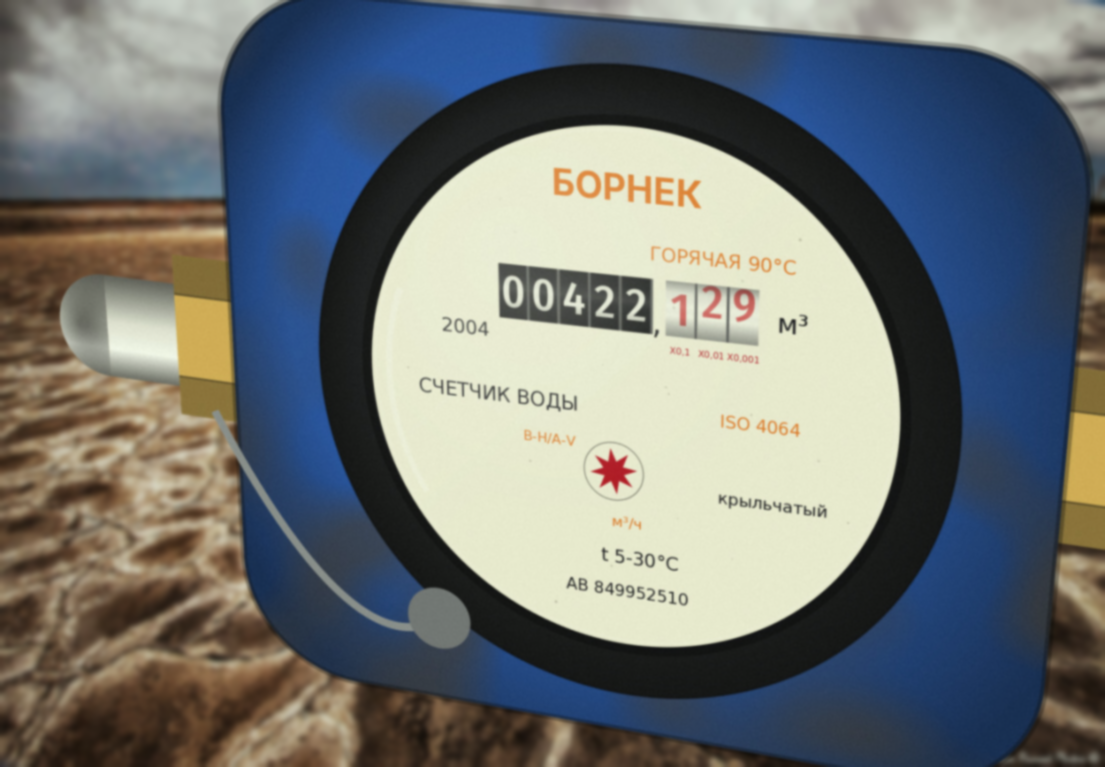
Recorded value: 422.129 m³
